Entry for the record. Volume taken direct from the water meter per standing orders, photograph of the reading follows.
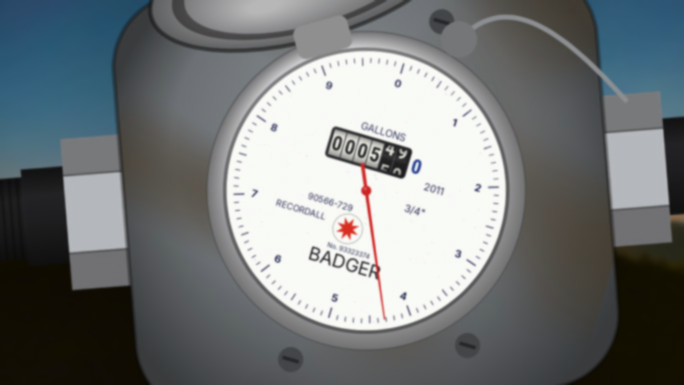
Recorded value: 5494.3 gal
